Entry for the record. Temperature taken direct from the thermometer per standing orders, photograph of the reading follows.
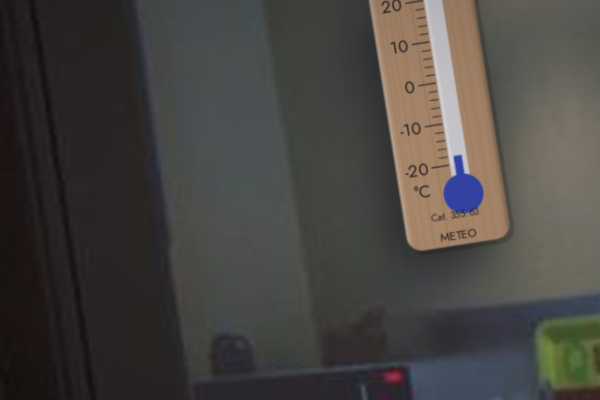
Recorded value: -18 °C
